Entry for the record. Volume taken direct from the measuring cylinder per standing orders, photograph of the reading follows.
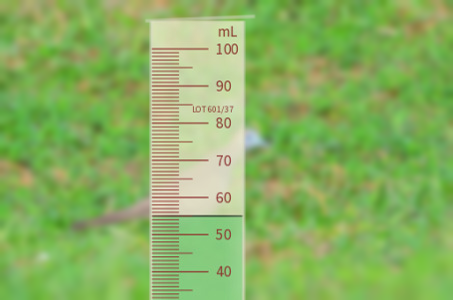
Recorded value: 55 mL
